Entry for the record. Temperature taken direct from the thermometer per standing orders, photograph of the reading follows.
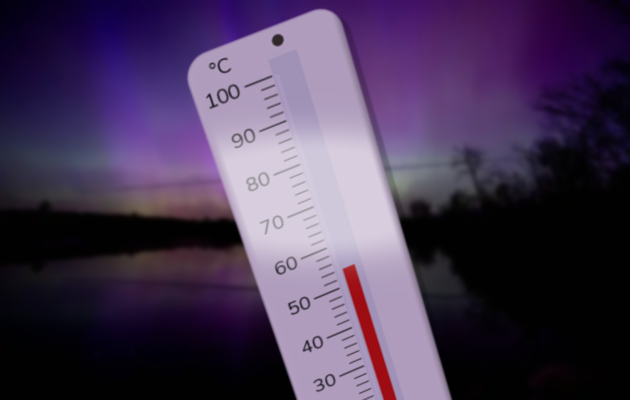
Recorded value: 54 °C
